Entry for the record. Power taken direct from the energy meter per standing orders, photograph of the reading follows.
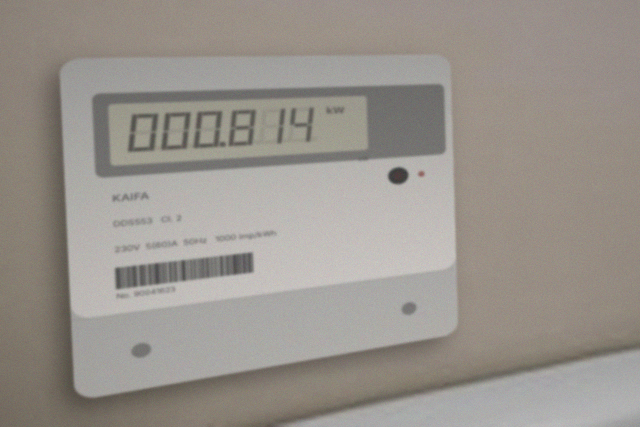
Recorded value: 0.814 kW
